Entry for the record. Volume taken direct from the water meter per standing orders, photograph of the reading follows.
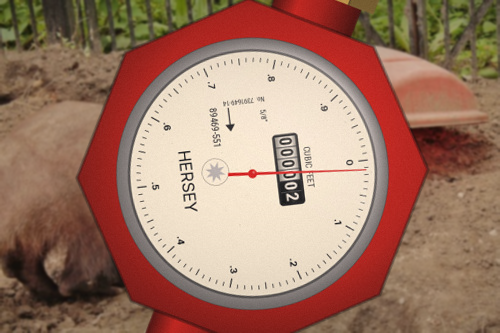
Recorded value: 2.01 ft³
